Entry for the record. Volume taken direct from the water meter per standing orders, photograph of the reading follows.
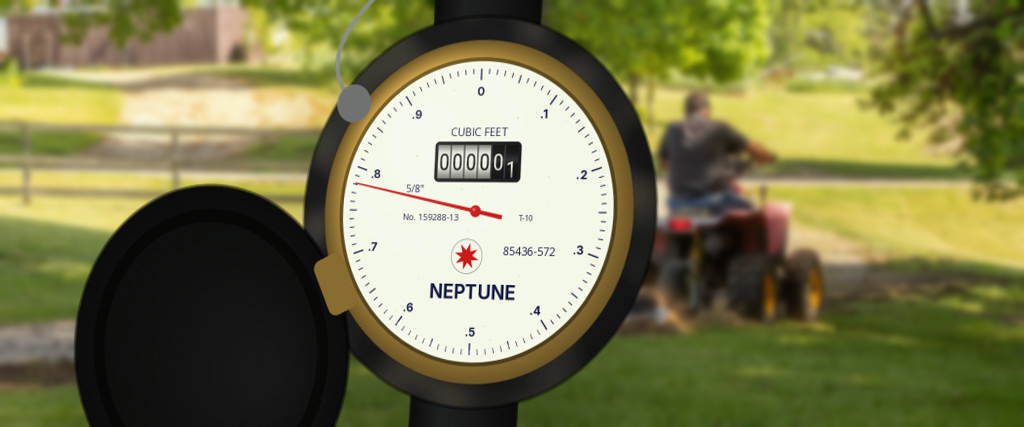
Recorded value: 0.78 ft³
